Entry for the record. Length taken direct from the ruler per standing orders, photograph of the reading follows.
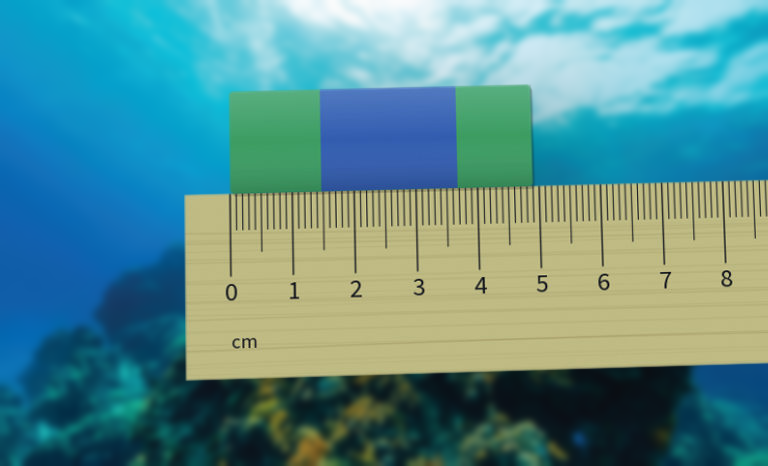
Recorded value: 4.9 cm
